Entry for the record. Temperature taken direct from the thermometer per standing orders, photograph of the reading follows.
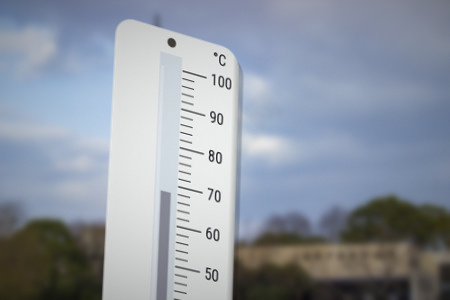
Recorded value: 68 °C
